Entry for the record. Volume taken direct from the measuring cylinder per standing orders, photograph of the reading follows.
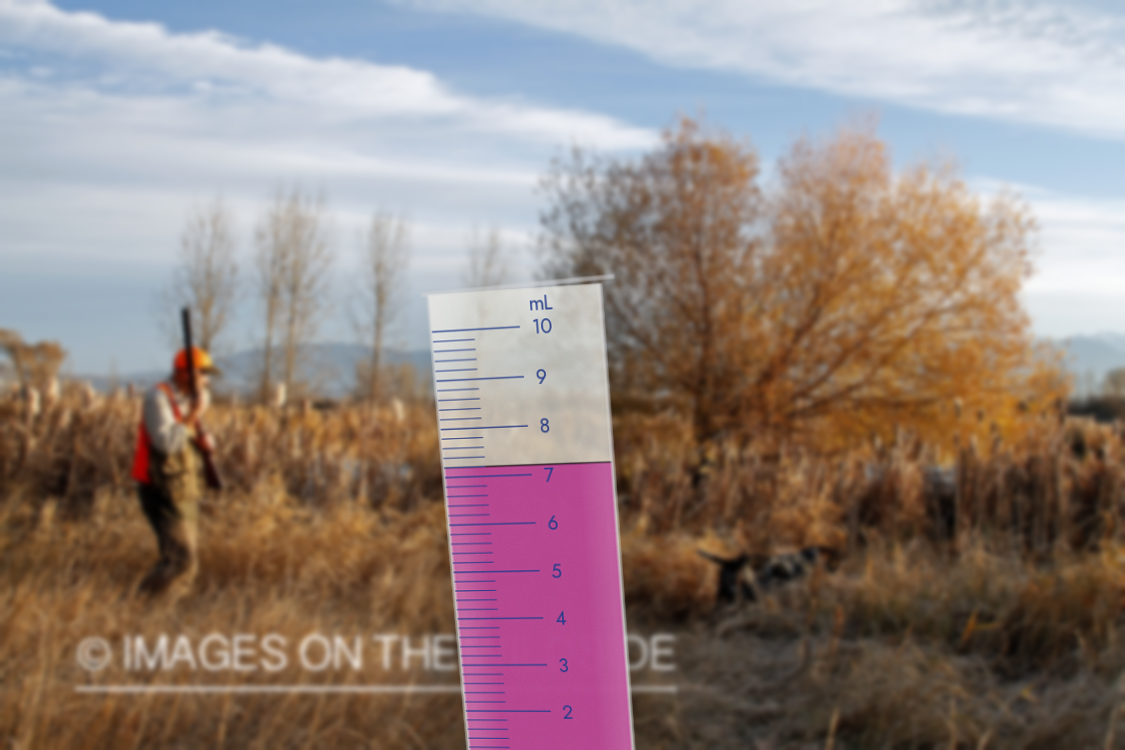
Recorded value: 7.2 mL
